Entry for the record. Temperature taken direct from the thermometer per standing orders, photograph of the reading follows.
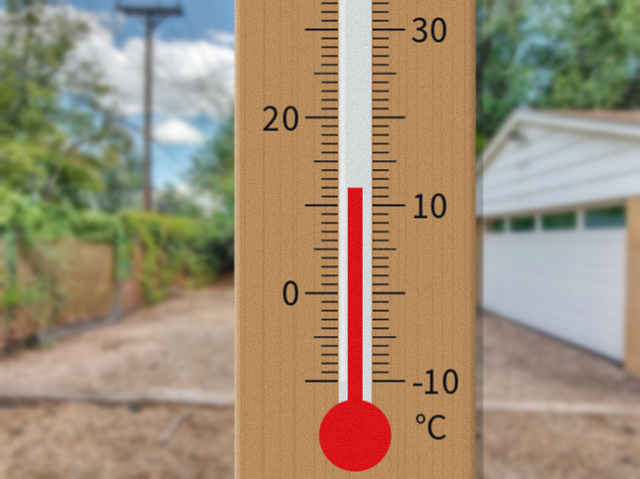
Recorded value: 12 °C
